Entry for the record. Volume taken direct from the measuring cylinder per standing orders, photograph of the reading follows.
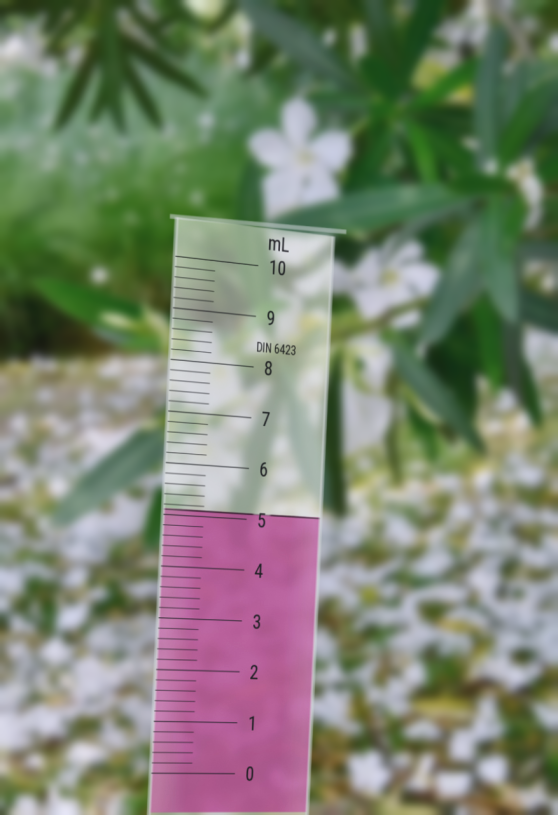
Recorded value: 5.1 mL
